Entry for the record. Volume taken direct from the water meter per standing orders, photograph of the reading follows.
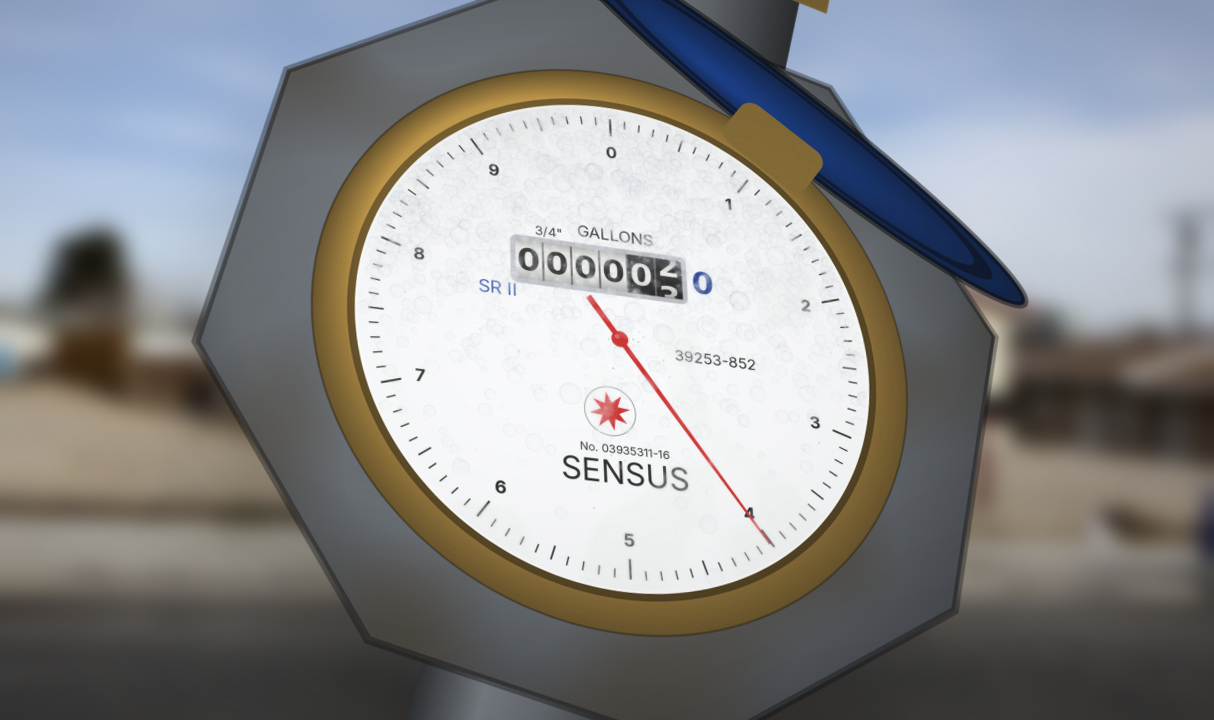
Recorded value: 24.0 gal
